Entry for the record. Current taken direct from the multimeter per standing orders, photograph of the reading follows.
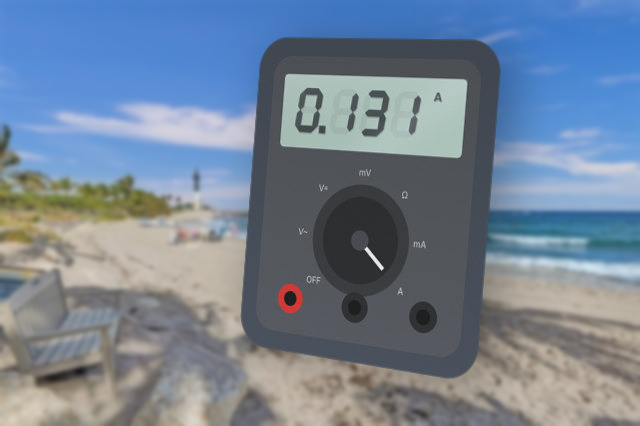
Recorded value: 0.131 A
